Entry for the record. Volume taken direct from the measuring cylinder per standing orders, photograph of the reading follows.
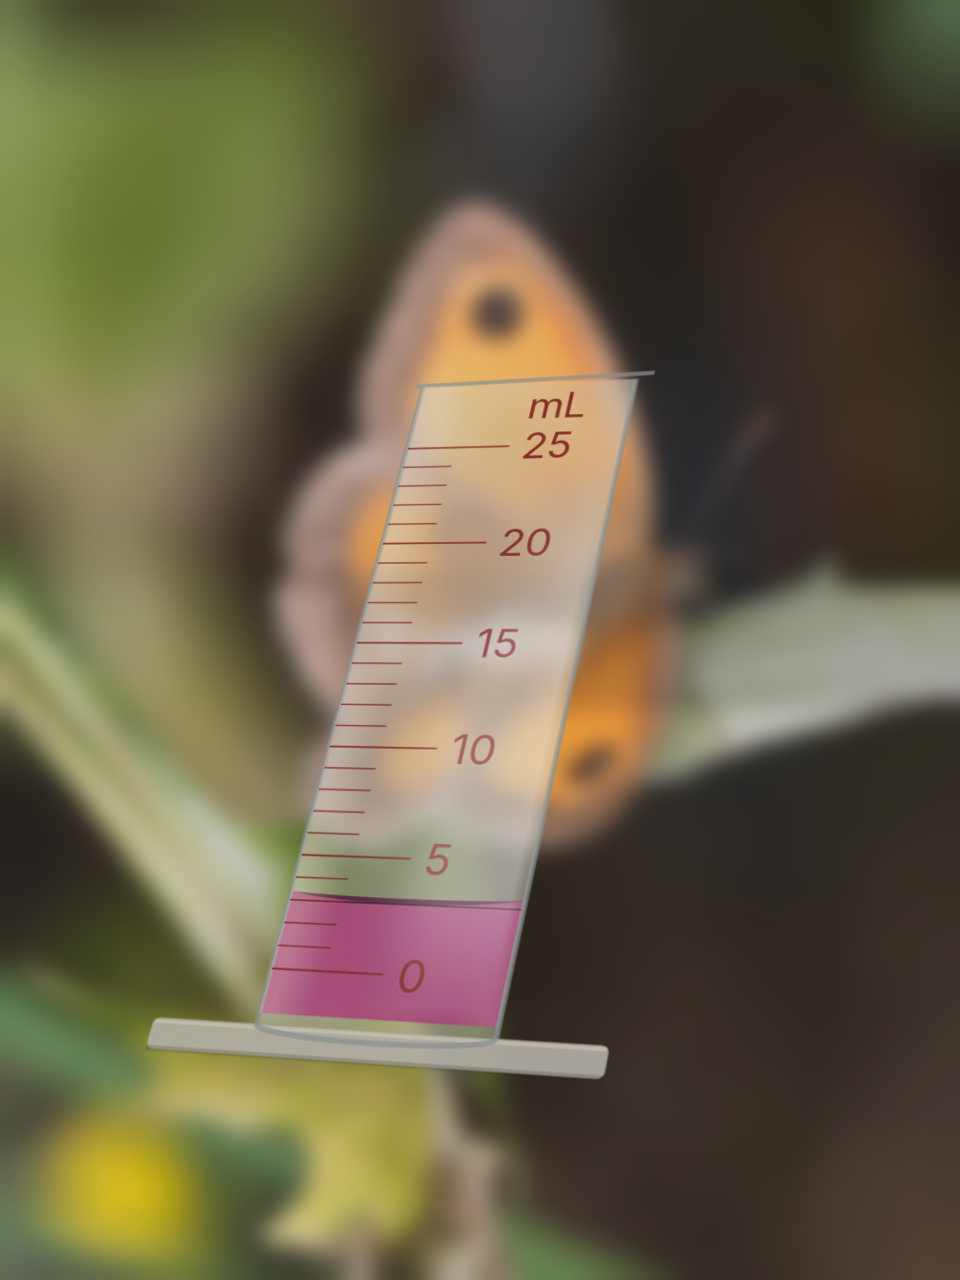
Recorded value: 3 mL
